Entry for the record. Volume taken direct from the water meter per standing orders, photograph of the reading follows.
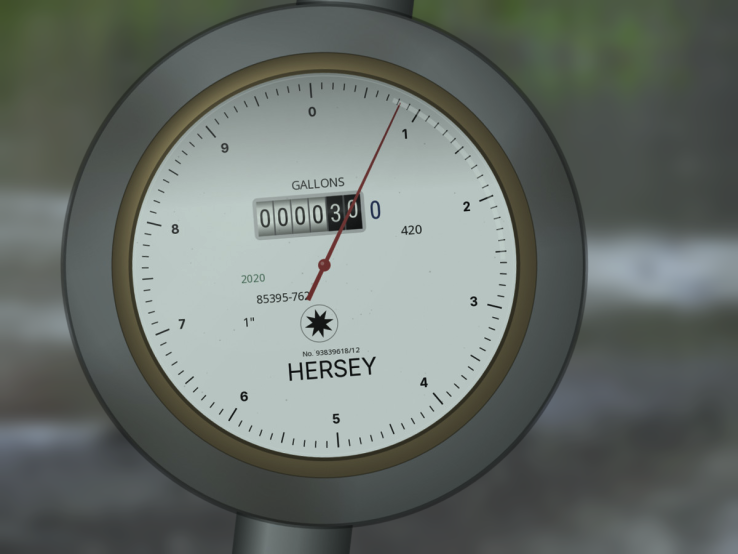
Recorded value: 300.8 gal
